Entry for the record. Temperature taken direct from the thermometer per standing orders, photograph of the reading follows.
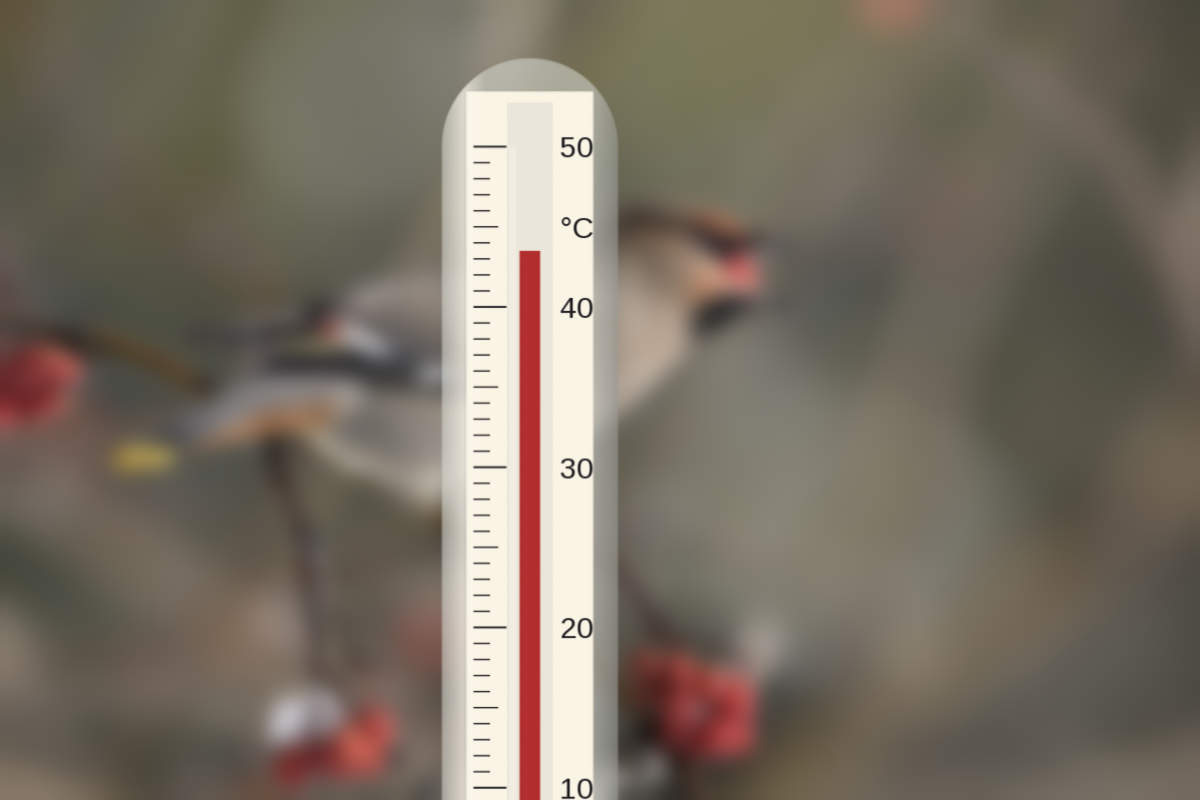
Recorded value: 43.5 °C
